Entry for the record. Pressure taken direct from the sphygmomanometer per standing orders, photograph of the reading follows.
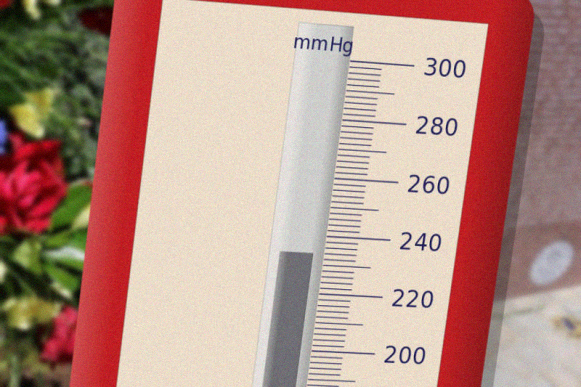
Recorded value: 234 mmHg
